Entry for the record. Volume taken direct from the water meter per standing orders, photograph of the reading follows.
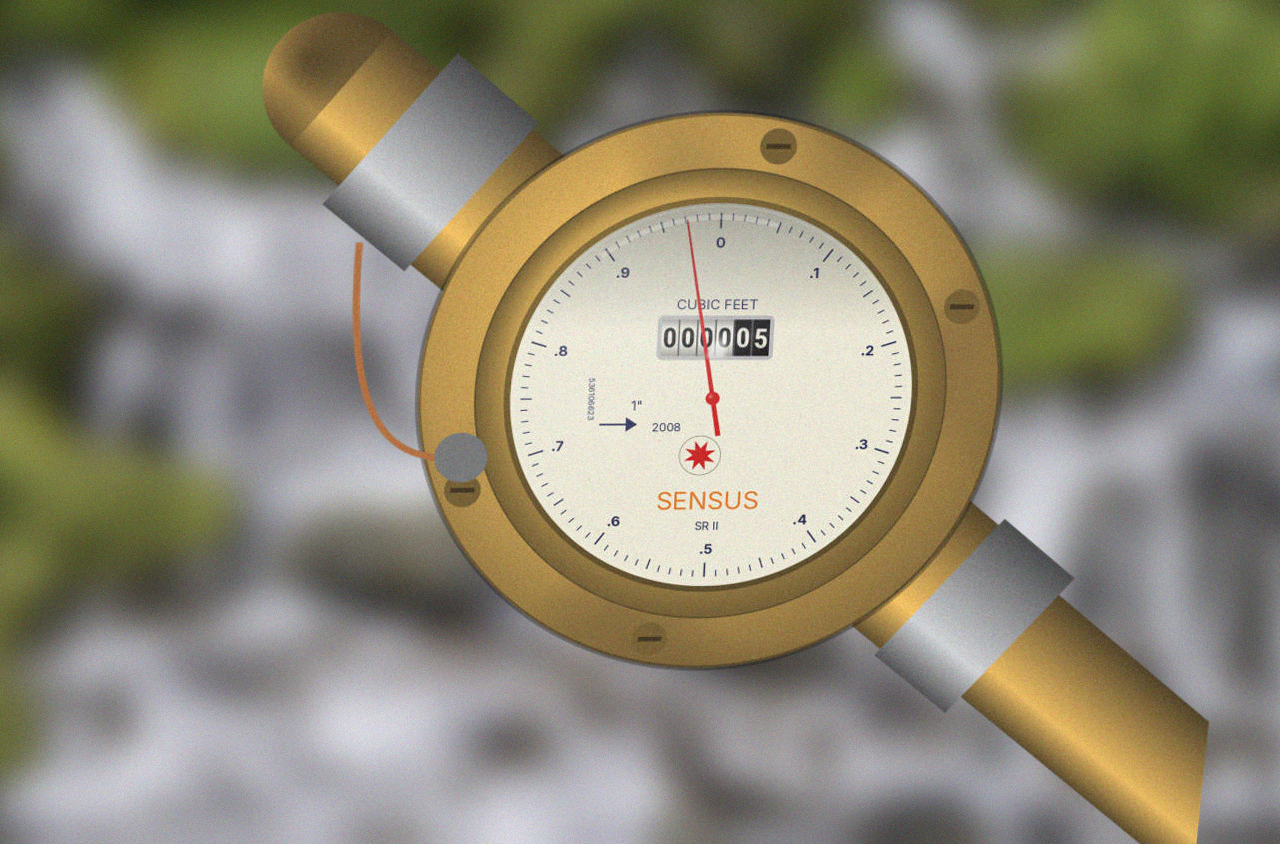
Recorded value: 4.97 ft³
